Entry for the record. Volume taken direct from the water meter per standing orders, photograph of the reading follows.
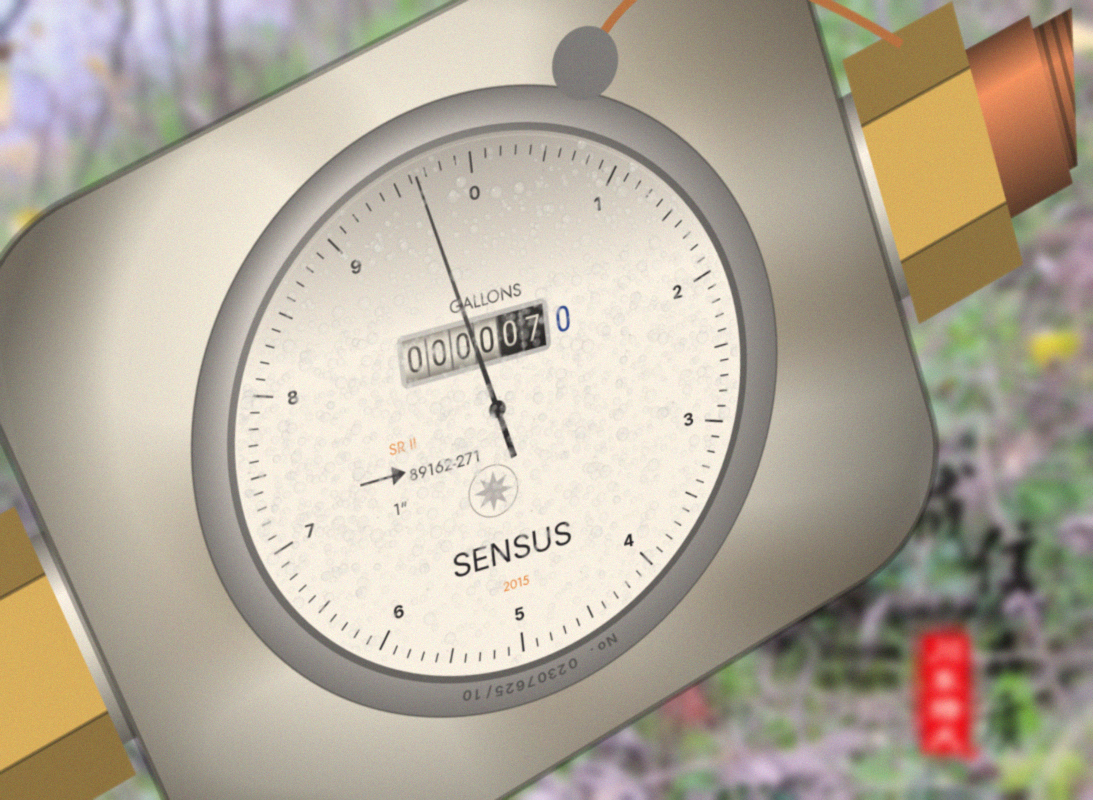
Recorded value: 69.6 gal
